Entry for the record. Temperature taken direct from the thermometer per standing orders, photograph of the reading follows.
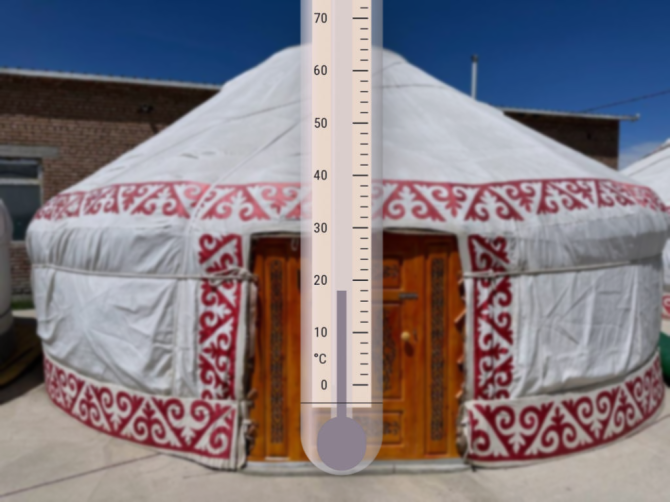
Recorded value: 18 °C
